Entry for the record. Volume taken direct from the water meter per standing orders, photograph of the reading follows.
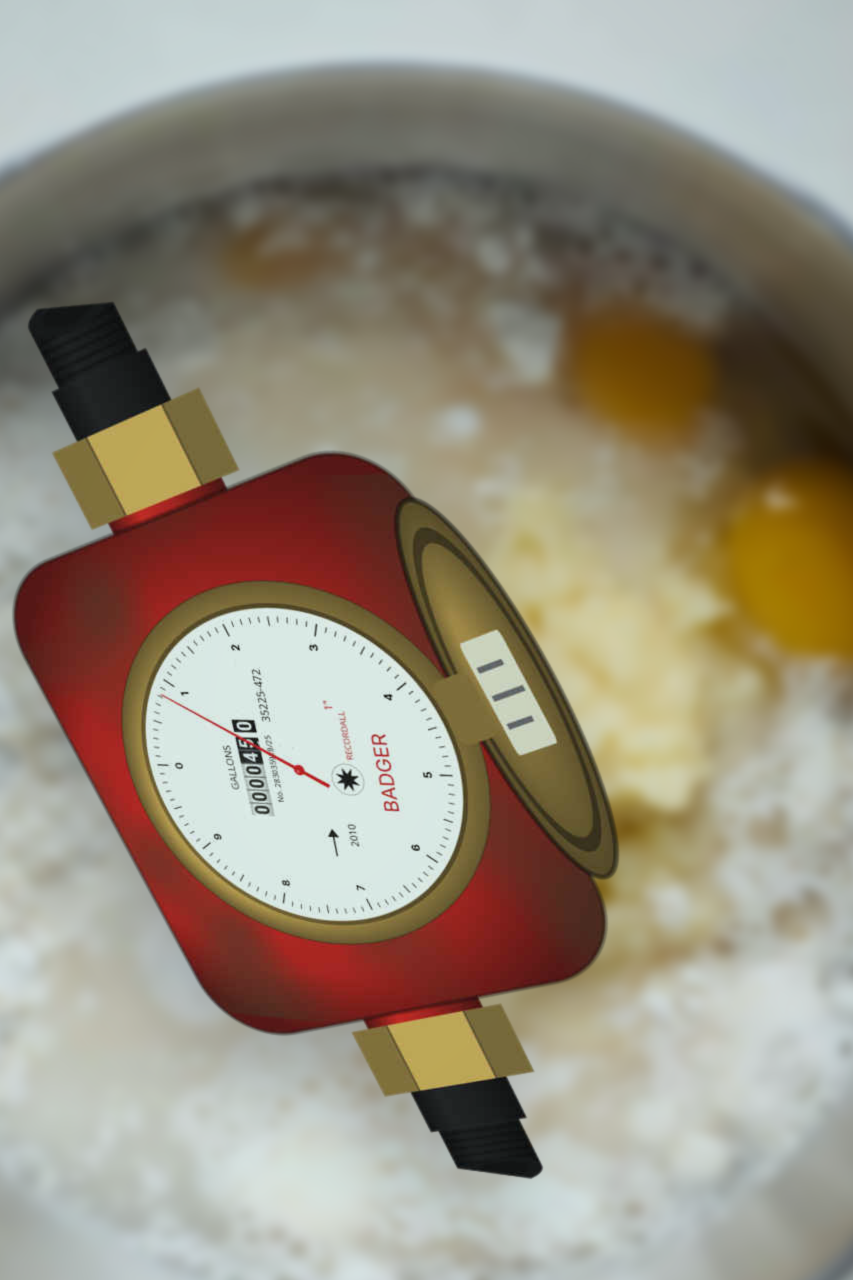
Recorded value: 450.8 gal
